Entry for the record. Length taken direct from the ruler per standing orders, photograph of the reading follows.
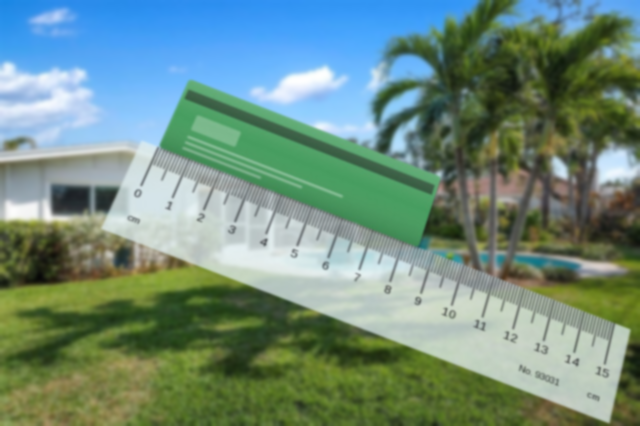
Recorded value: 8.5 cm
